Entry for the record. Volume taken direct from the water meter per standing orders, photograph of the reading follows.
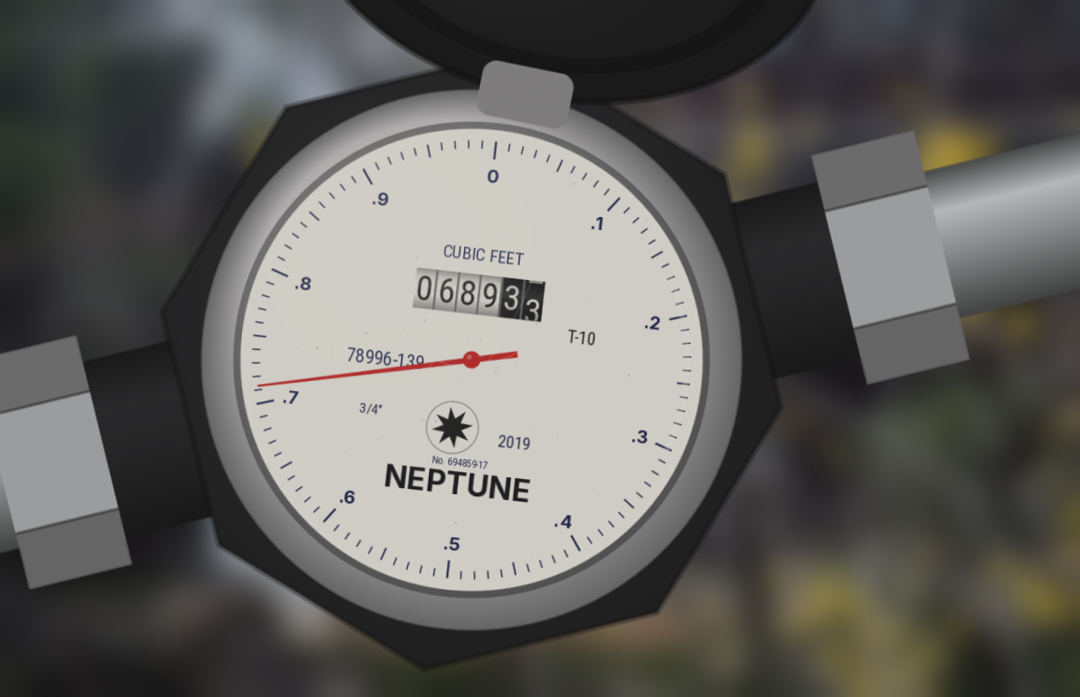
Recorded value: 68932.71 ft³
